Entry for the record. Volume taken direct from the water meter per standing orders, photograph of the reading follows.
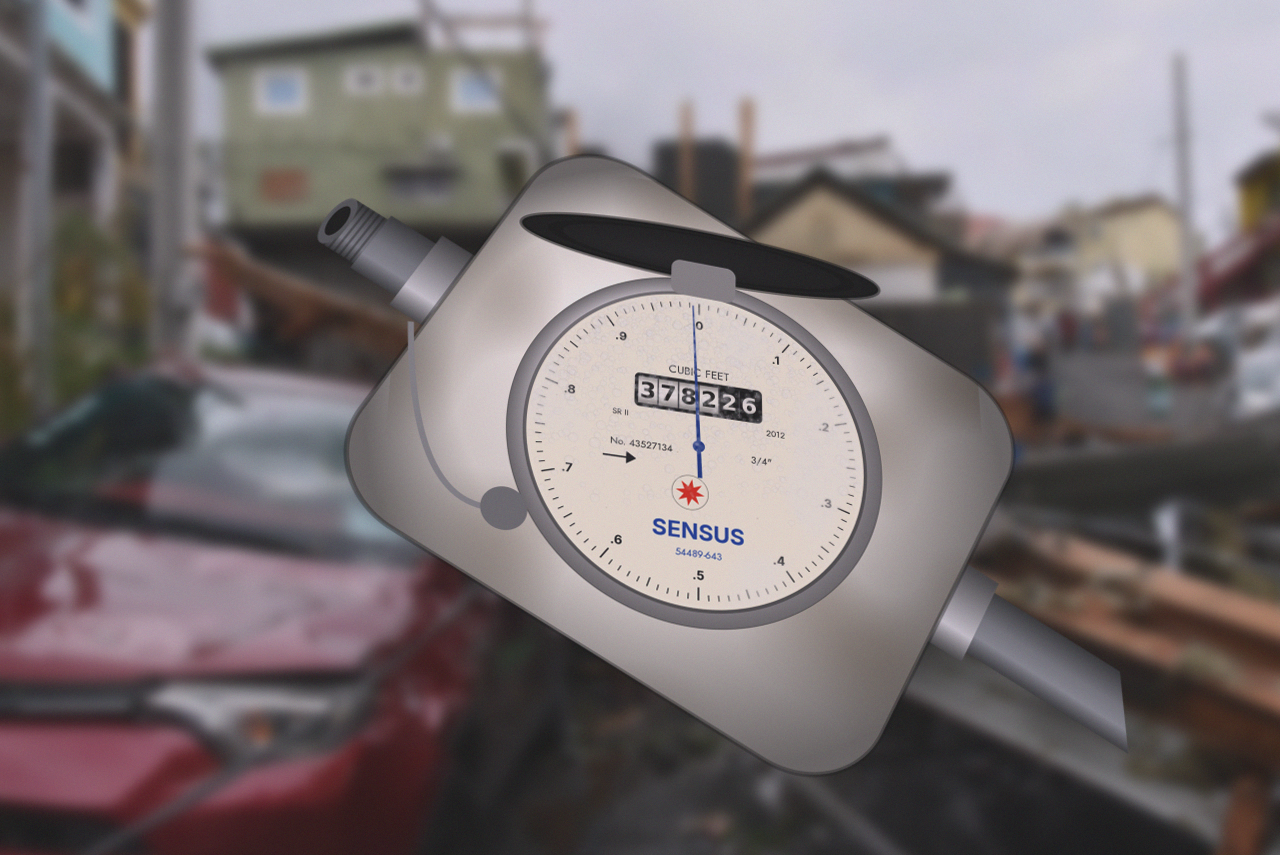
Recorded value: 378225.99 ft³
